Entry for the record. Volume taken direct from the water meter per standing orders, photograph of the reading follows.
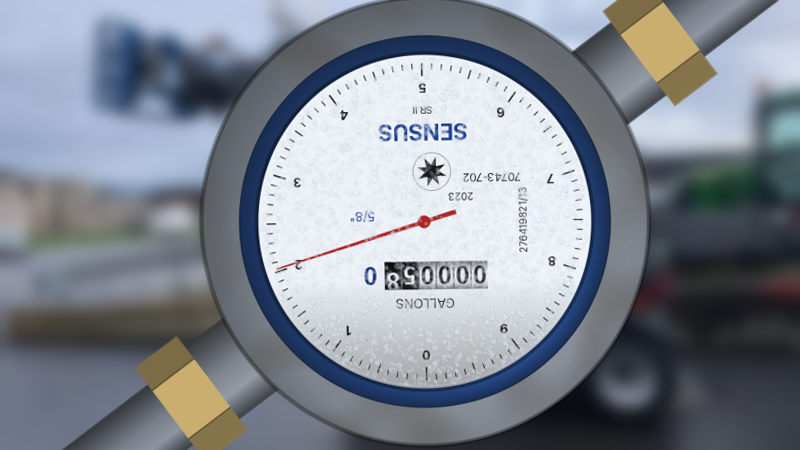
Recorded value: 582.0 gal
